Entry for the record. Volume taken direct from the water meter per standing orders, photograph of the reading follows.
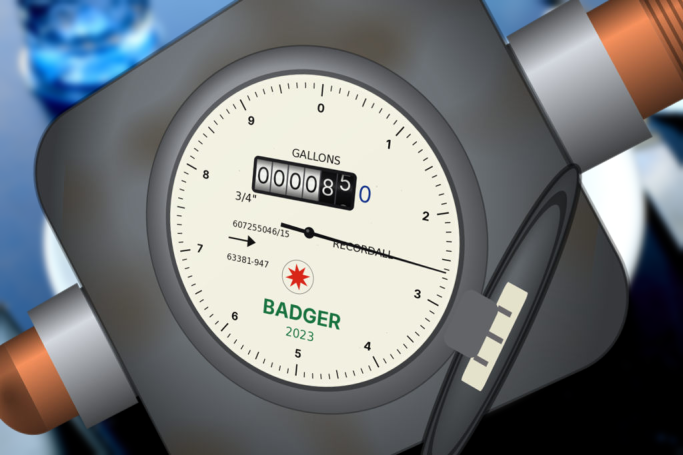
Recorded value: 852.6 gal
